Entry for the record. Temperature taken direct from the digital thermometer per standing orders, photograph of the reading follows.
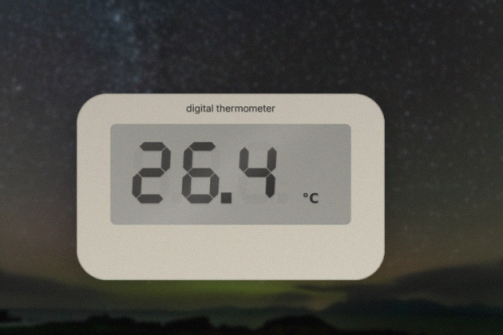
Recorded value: 26.4 °C
